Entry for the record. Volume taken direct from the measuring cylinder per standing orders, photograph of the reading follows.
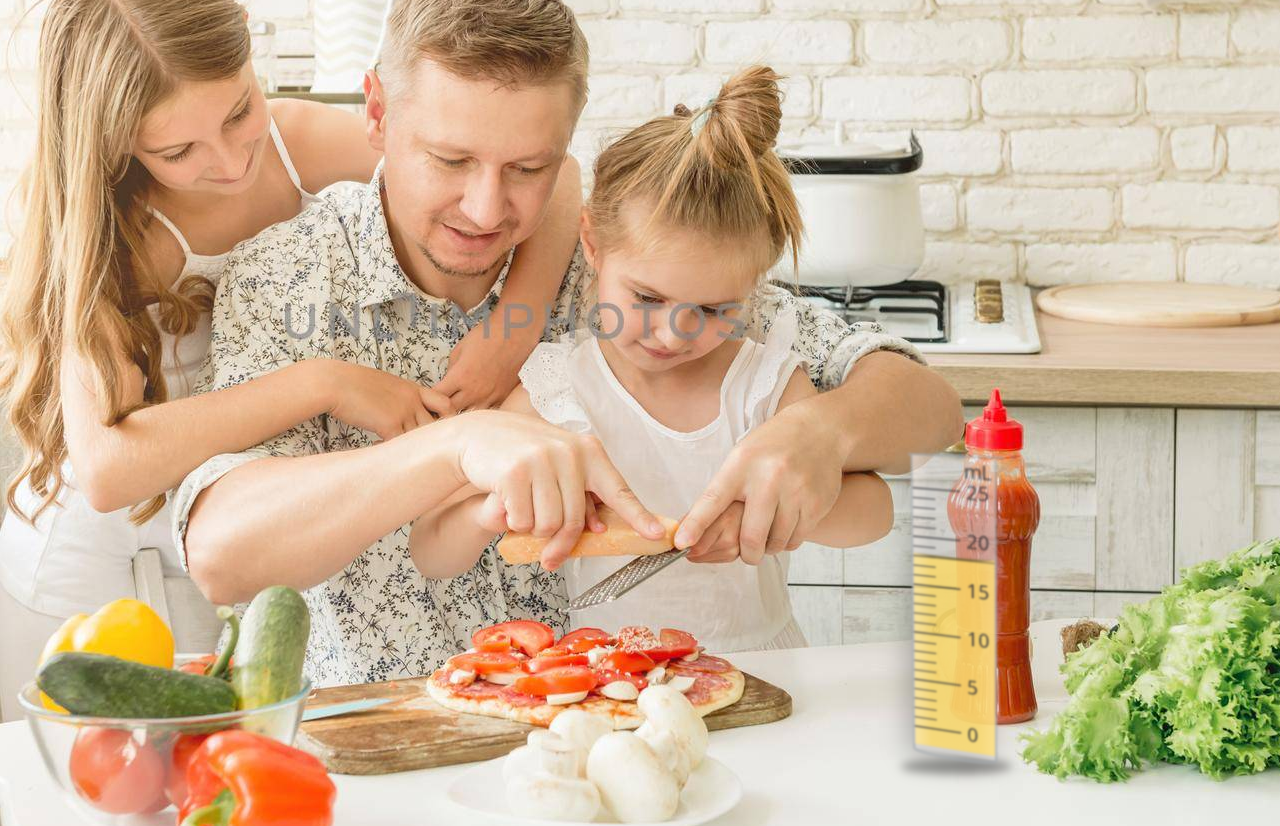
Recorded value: 18 mL
